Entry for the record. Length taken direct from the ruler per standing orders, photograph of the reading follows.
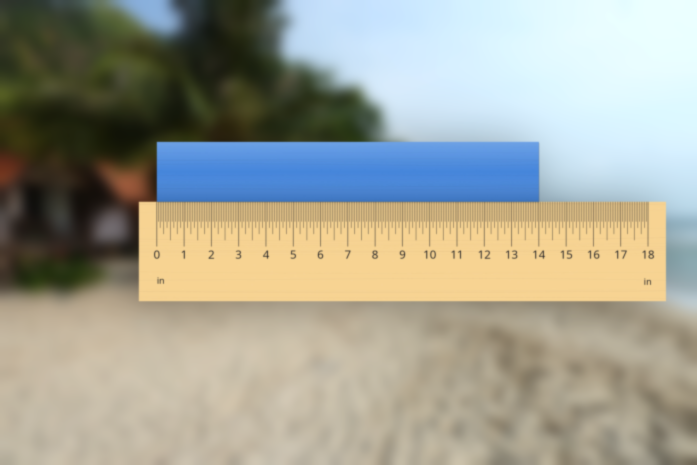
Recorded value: 14 in
